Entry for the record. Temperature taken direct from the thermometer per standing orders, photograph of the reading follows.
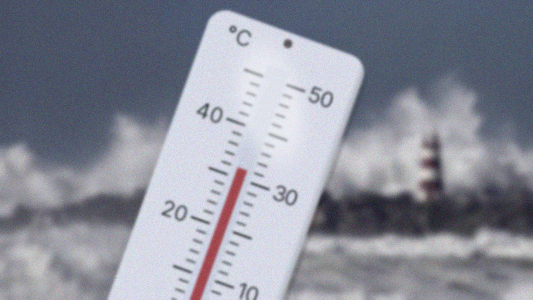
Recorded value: 32 °C
